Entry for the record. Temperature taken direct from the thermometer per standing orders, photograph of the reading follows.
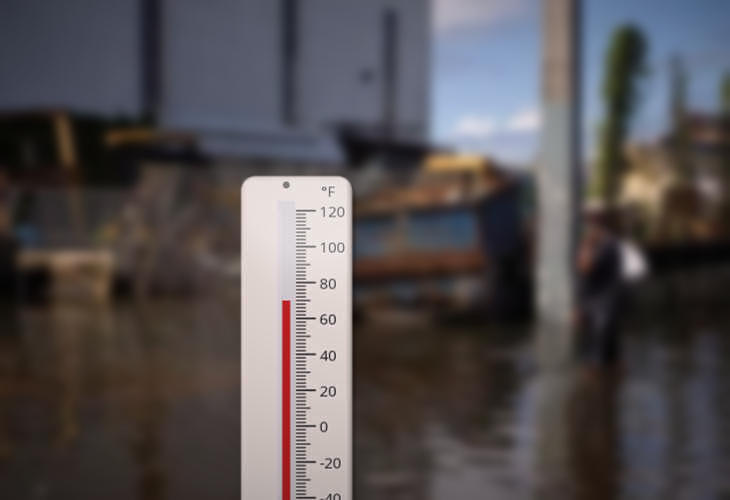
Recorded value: 70 °F
